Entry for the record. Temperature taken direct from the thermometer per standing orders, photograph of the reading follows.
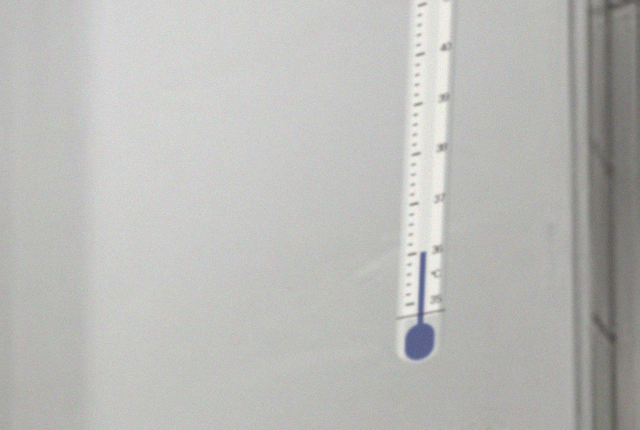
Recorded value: 36 °C
